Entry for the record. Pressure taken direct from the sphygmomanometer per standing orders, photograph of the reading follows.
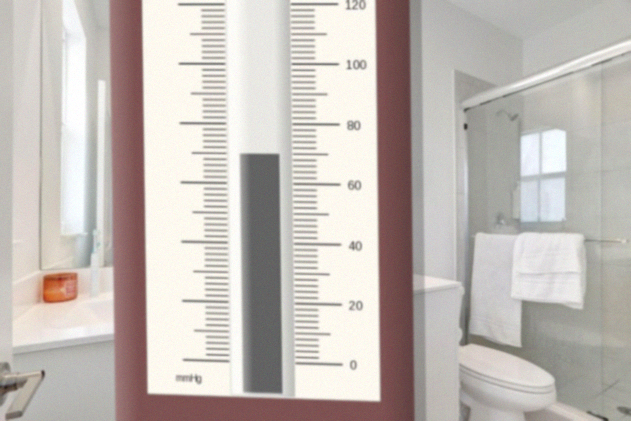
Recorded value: 70 mmHg
